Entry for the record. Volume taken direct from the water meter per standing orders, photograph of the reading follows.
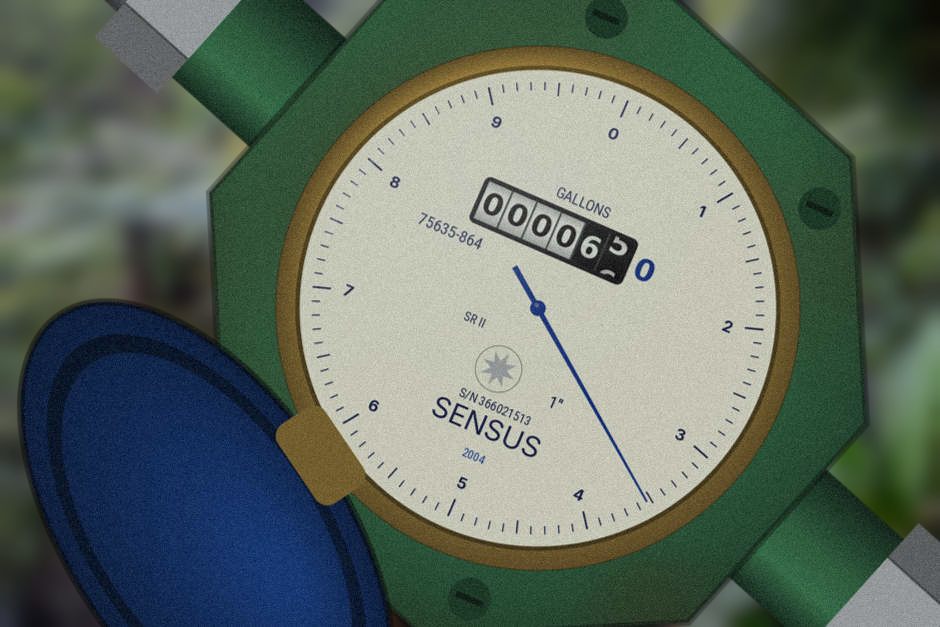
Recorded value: 653.5 gal
